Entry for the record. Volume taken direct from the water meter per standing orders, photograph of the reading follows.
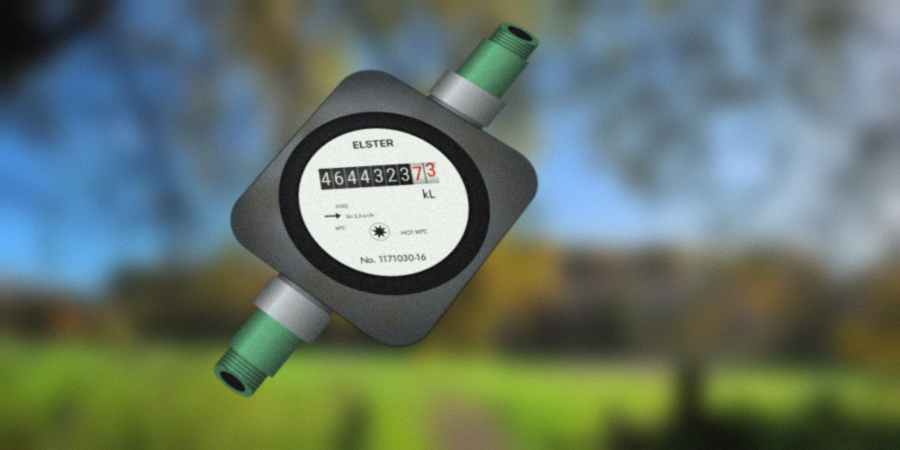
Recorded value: 4644323.73 kL
